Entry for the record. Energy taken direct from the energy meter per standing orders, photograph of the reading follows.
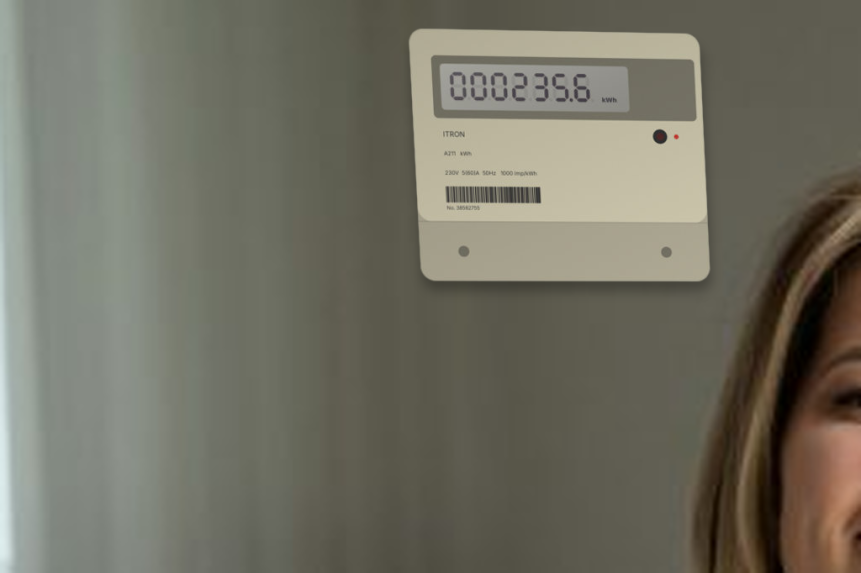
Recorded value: 235.6 kWh
